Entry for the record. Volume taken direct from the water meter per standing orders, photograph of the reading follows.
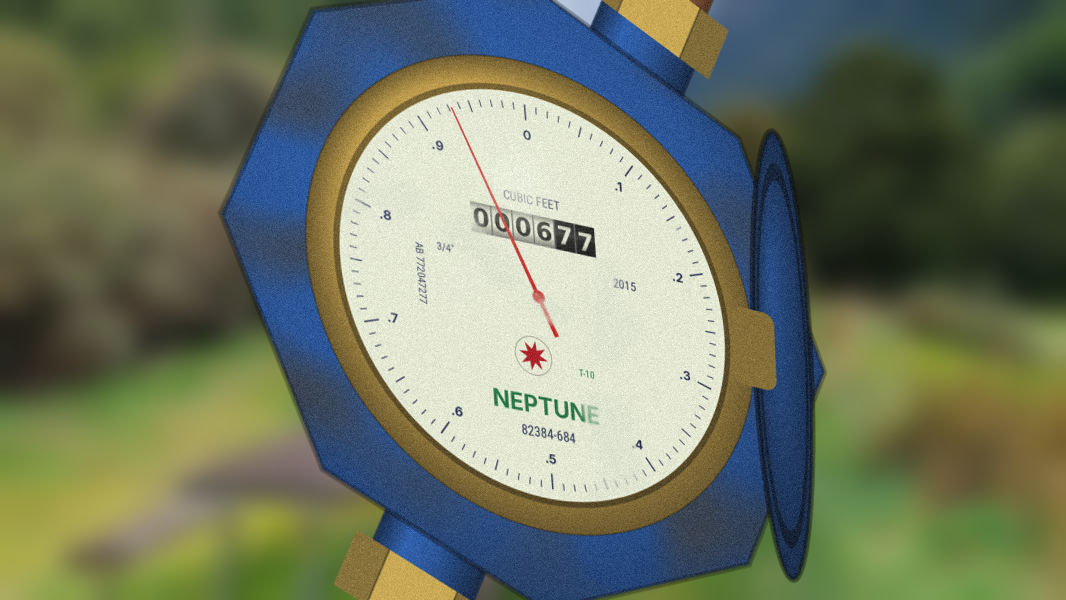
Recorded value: 676.93 ft³
